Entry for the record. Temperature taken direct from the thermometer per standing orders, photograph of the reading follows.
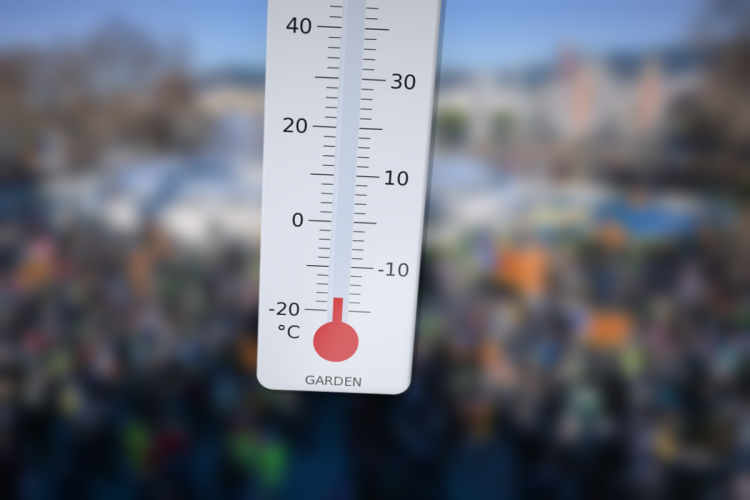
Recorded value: -17 °C
